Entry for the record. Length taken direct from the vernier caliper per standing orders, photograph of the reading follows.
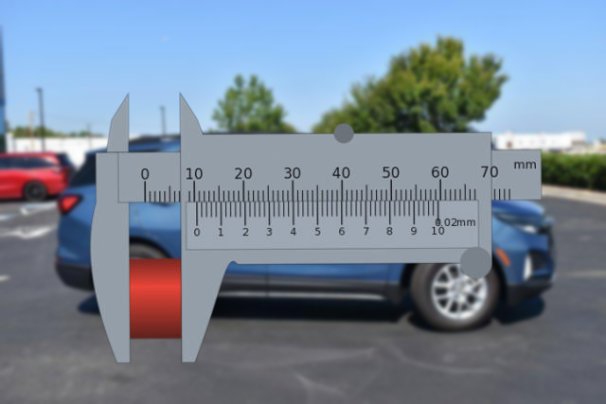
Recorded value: 10.5 mm
